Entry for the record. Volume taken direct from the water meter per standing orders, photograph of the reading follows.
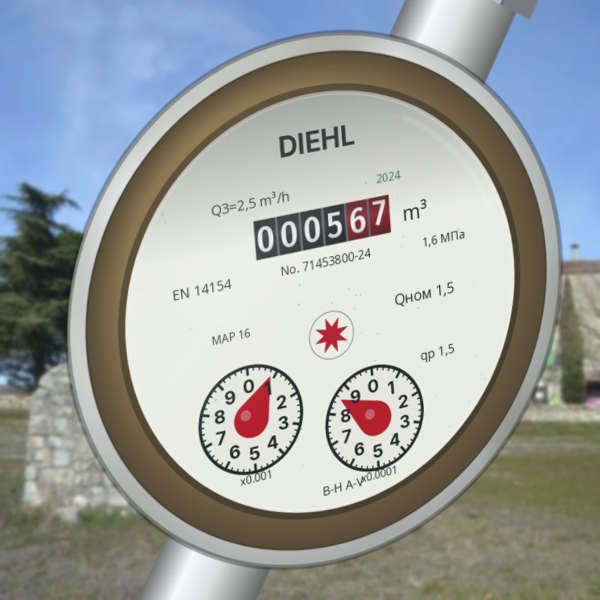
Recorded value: 5.6708 m³
